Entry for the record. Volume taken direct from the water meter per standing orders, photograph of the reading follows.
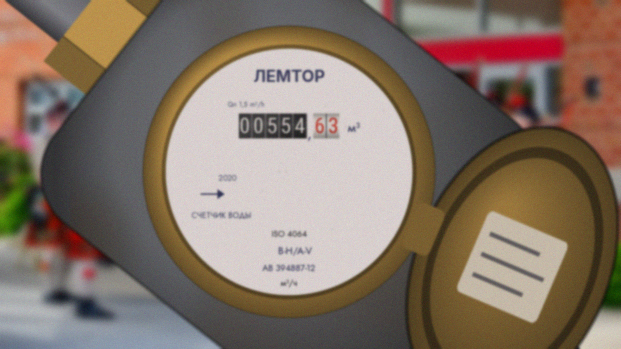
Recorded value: 554.63 m³
